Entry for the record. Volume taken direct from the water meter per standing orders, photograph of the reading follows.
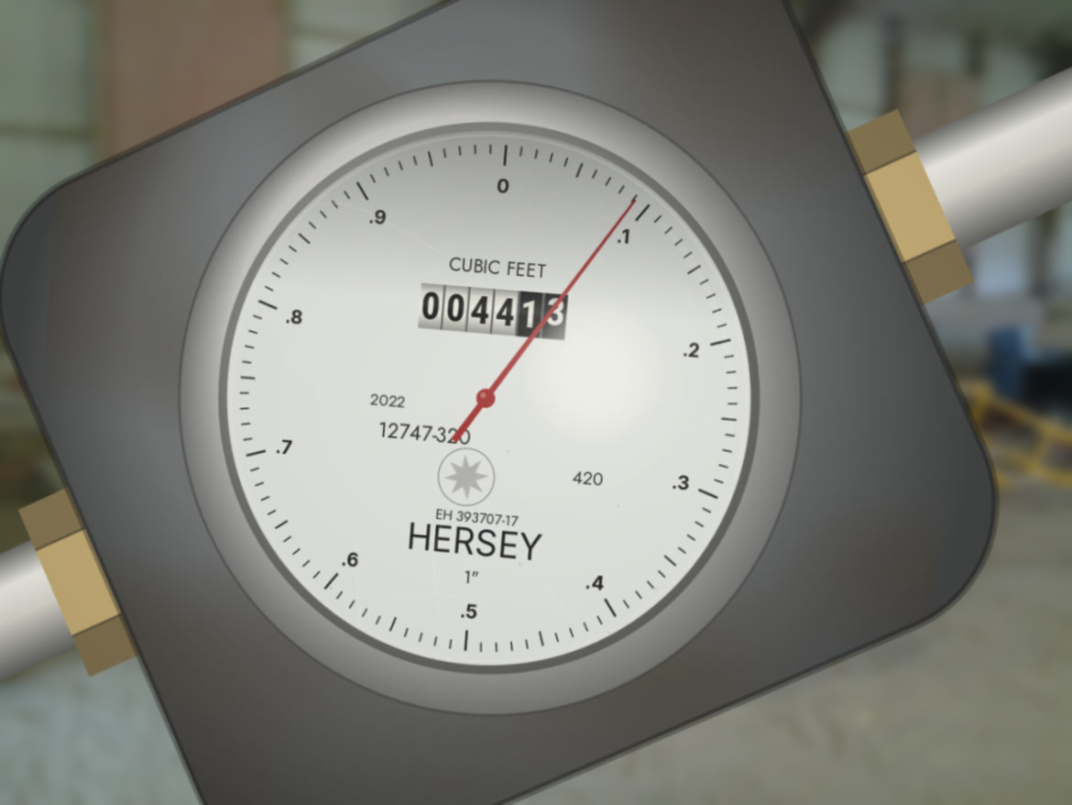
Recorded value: 4413.09 ft³
